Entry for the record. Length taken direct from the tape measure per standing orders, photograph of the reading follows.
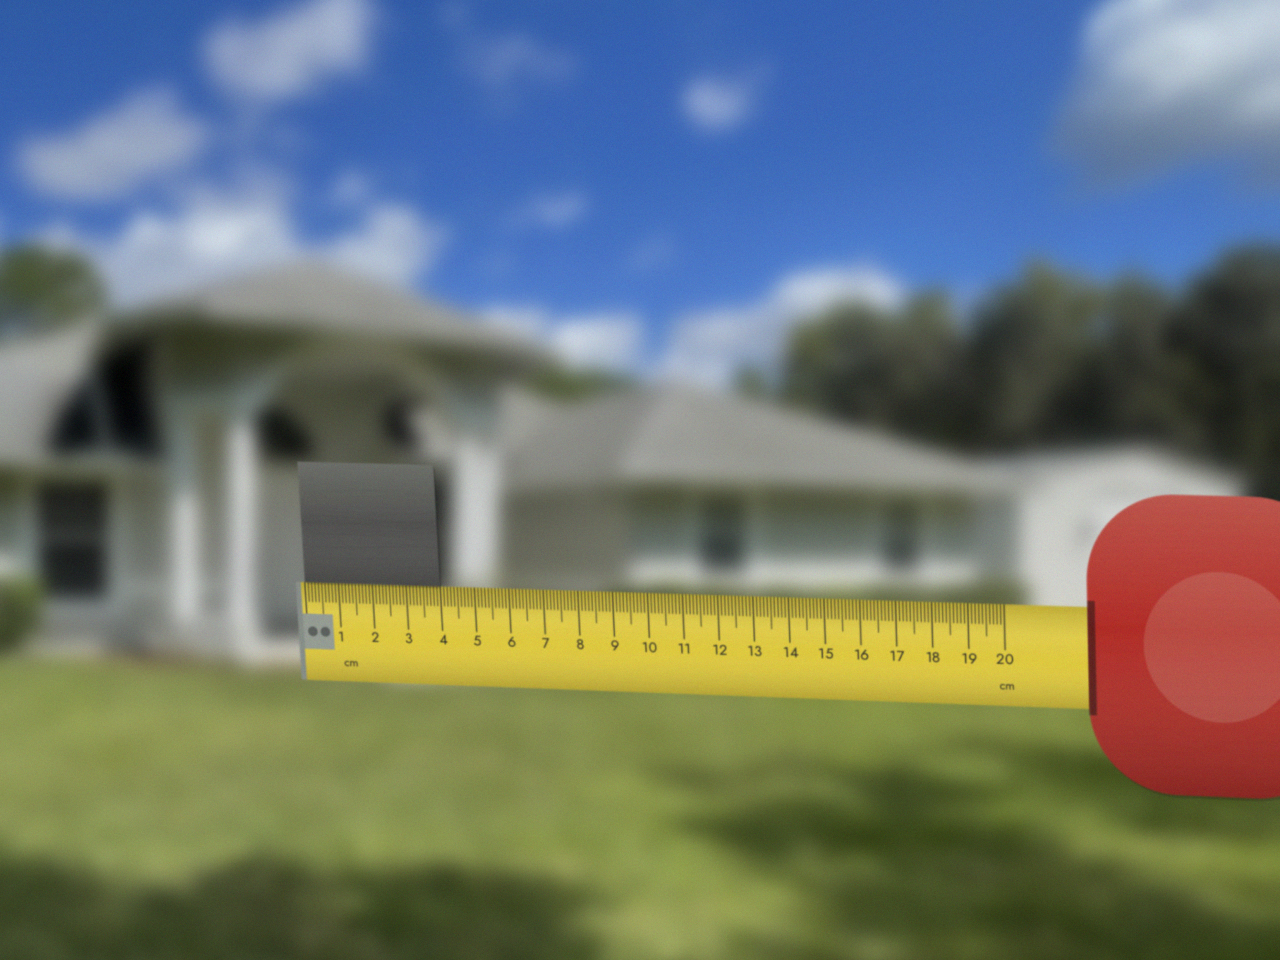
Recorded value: 4 cm
